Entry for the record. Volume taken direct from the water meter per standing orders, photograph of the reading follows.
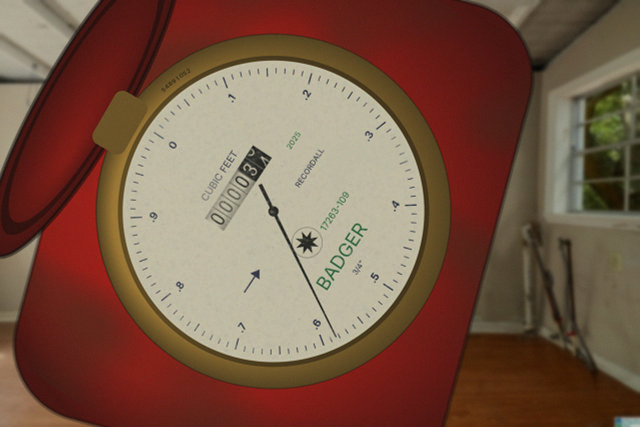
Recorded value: 33.58 ft³
